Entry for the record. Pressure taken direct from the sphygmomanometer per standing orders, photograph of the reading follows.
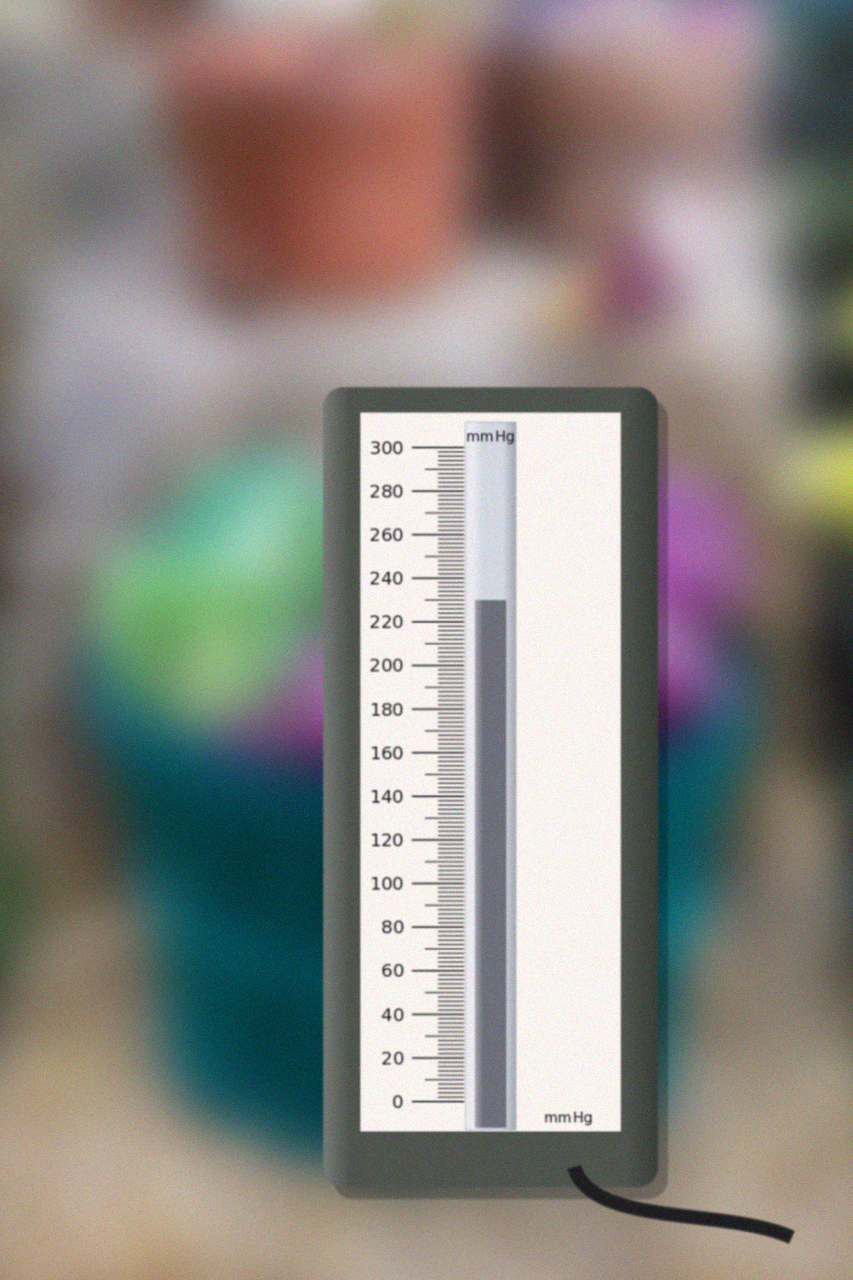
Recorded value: 230 mmHg
